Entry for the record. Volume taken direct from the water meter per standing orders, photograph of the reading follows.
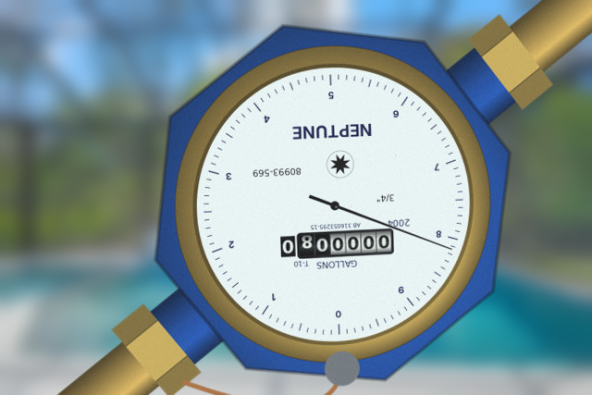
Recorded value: 78.1 gal
